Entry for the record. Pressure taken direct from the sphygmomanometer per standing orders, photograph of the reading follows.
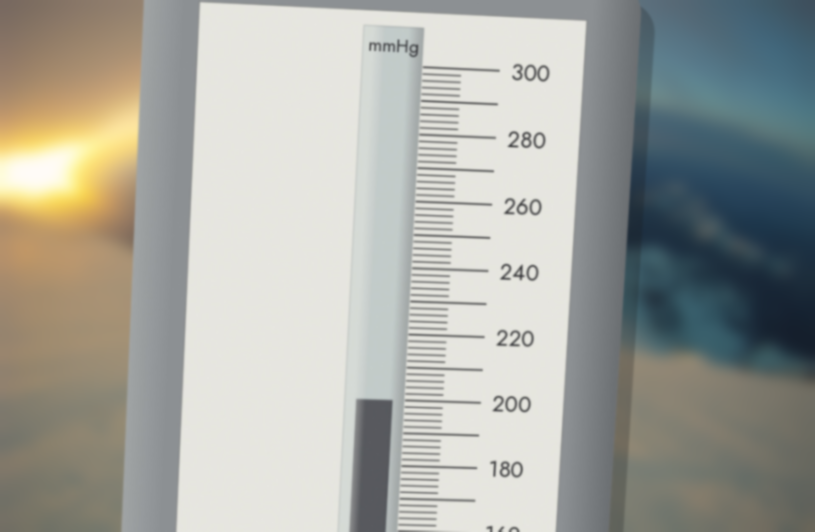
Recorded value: 200 mmHg
